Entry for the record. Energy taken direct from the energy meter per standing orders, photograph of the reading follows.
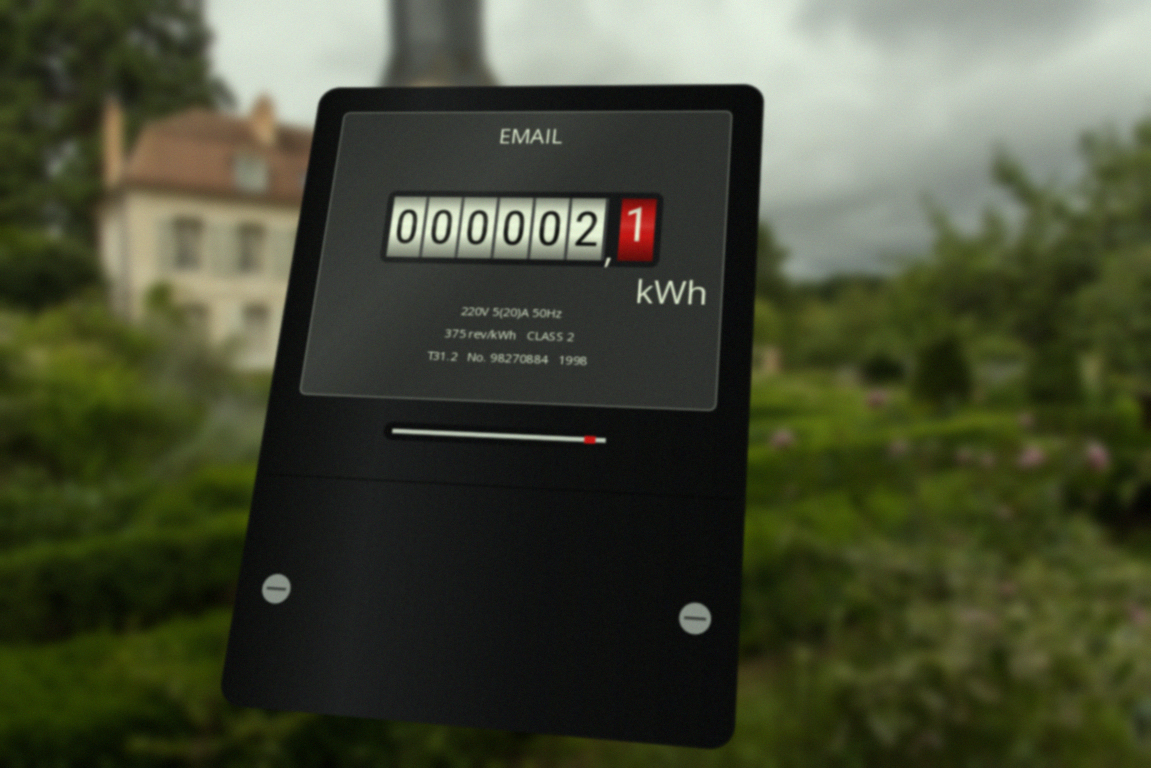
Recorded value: 2.1 kWh
